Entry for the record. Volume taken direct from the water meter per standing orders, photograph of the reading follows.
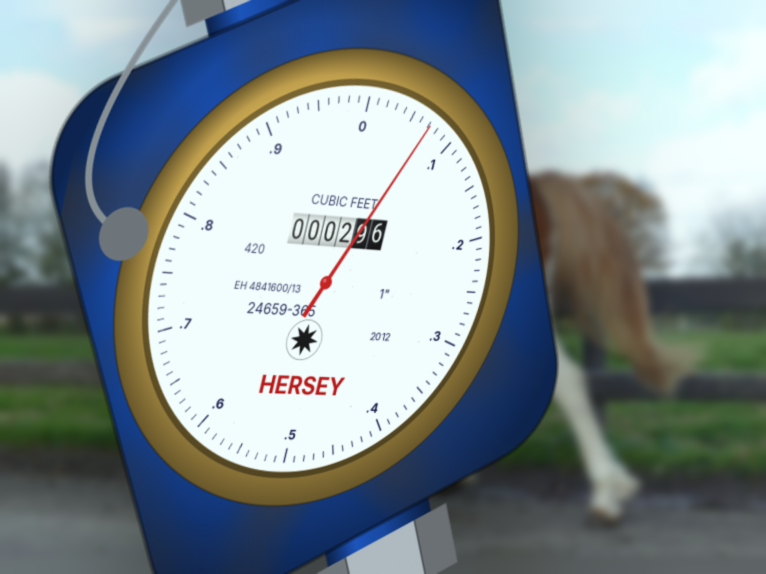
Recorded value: 296.07 ft³
